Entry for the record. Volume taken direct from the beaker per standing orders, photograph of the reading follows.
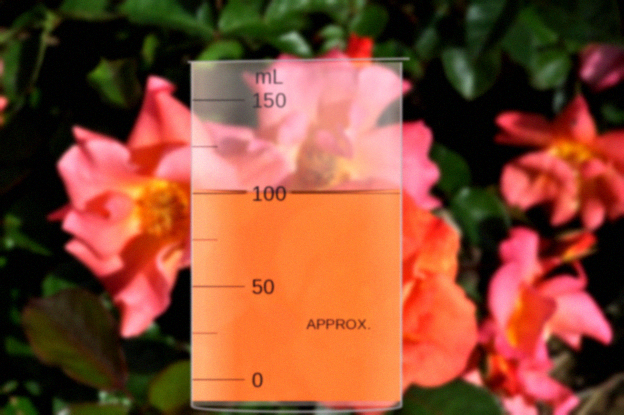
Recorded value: 100 mL
